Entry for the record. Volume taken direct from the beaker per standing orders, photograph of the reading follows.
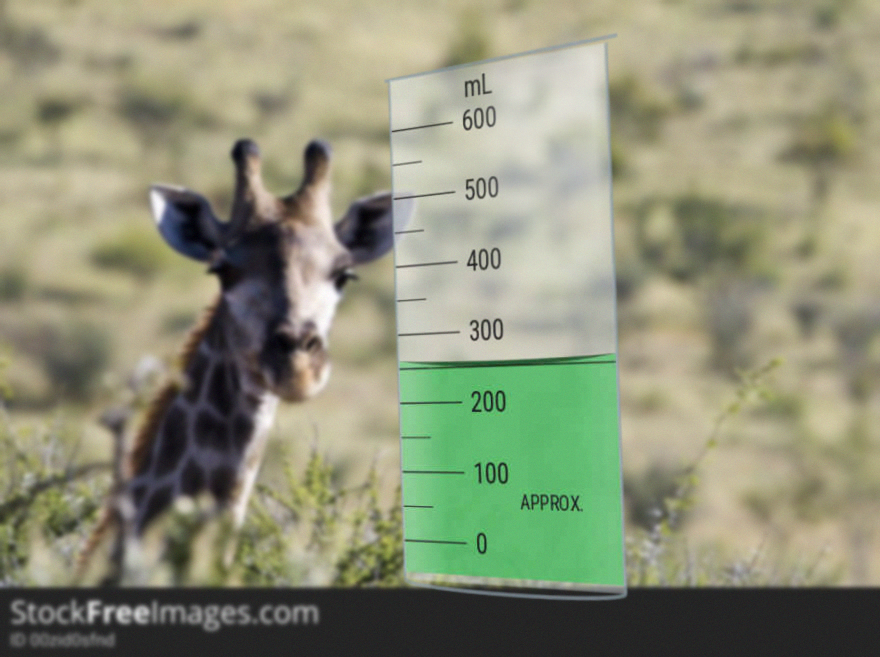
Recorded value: 250 mL
